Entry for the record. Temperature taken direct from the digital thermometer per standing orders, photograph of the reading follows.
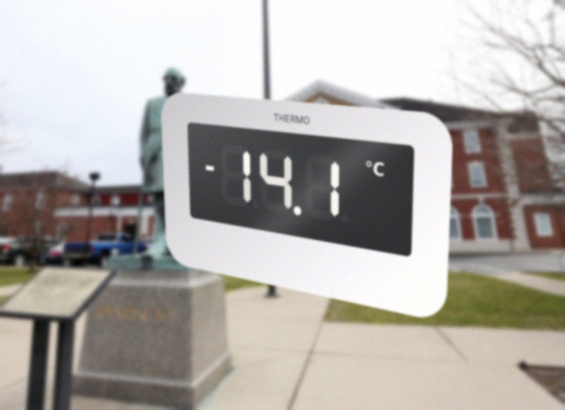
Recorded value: -14.1 °C
